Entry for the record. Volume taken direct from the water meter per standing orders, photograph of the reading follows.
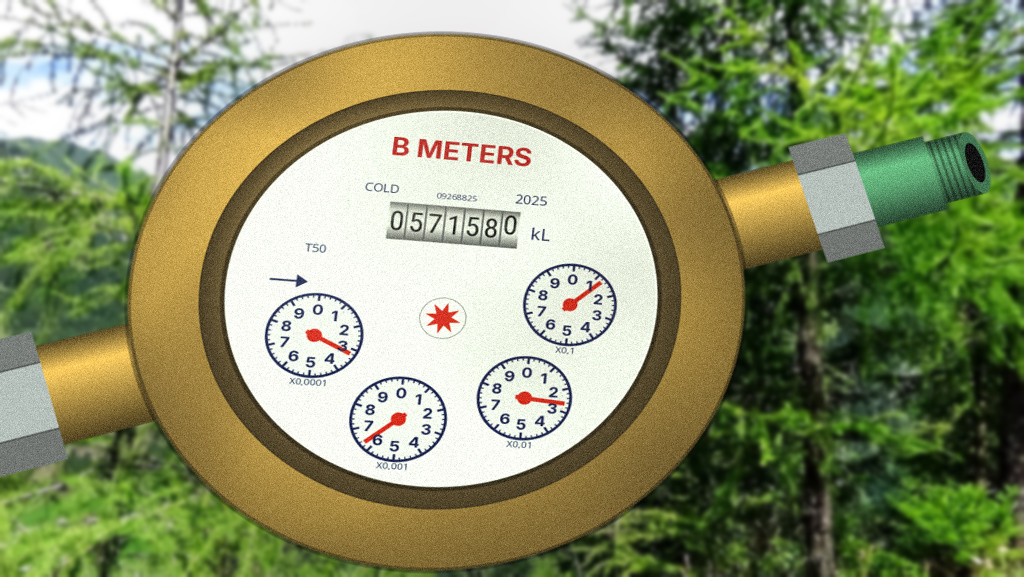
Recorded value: 571580.1263 kL
